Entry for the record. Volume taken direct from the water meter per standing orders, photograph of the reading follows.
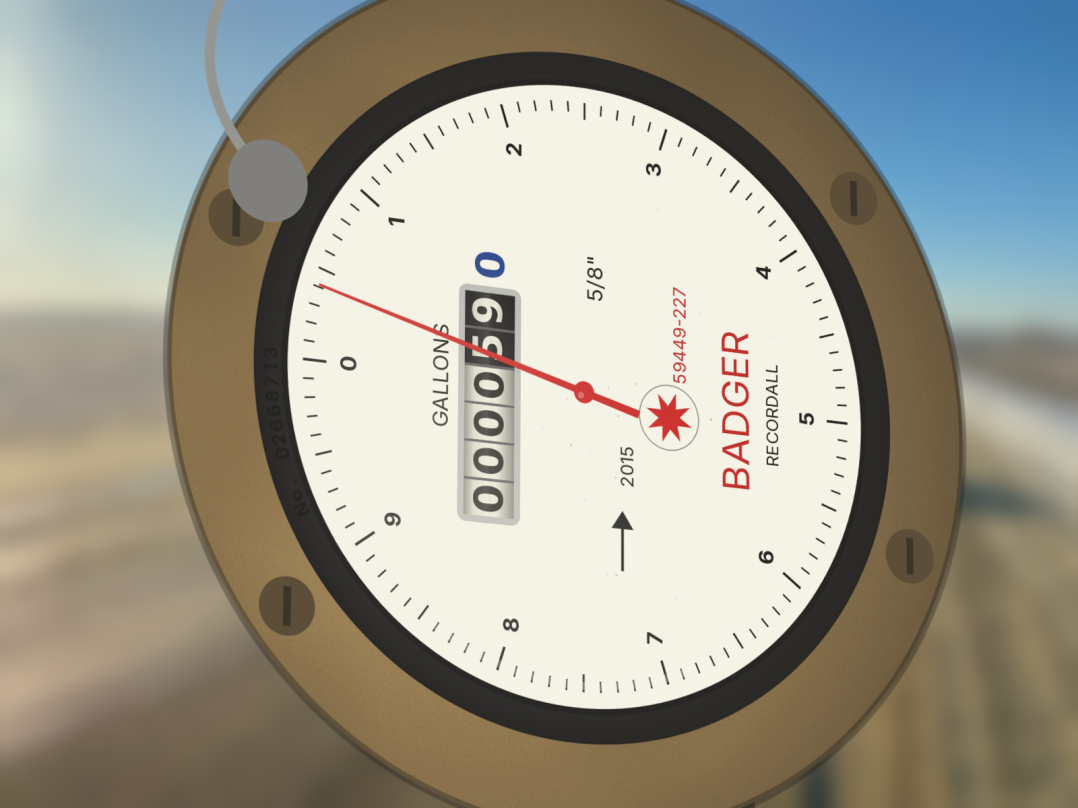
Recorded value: 590.4 gal
